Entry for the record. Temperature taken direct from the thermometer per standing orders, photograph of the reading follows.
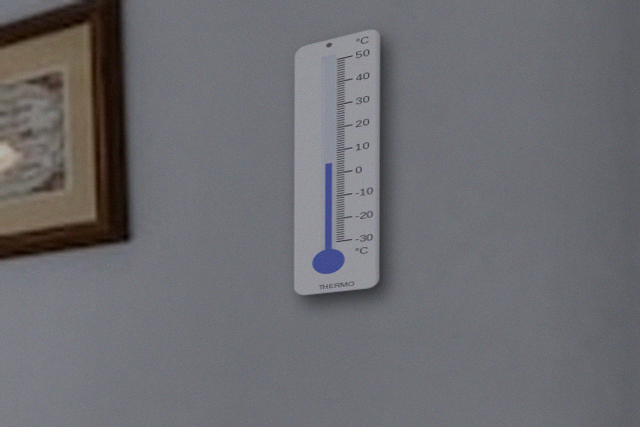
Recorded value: 5 °C
